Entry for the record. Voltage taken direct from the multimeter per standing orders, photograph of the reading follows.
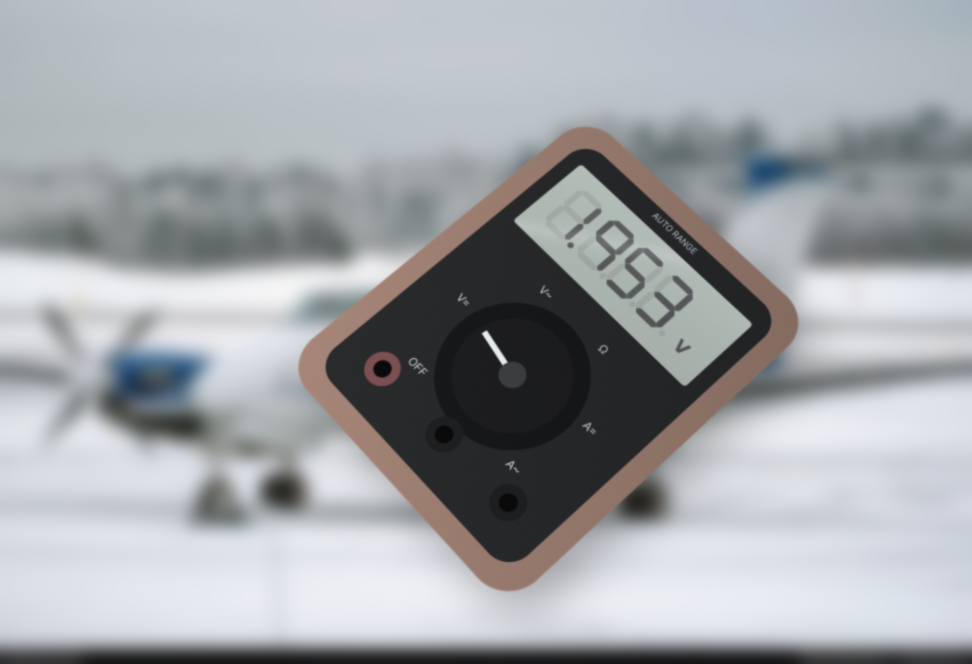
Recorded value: 1.953 V
